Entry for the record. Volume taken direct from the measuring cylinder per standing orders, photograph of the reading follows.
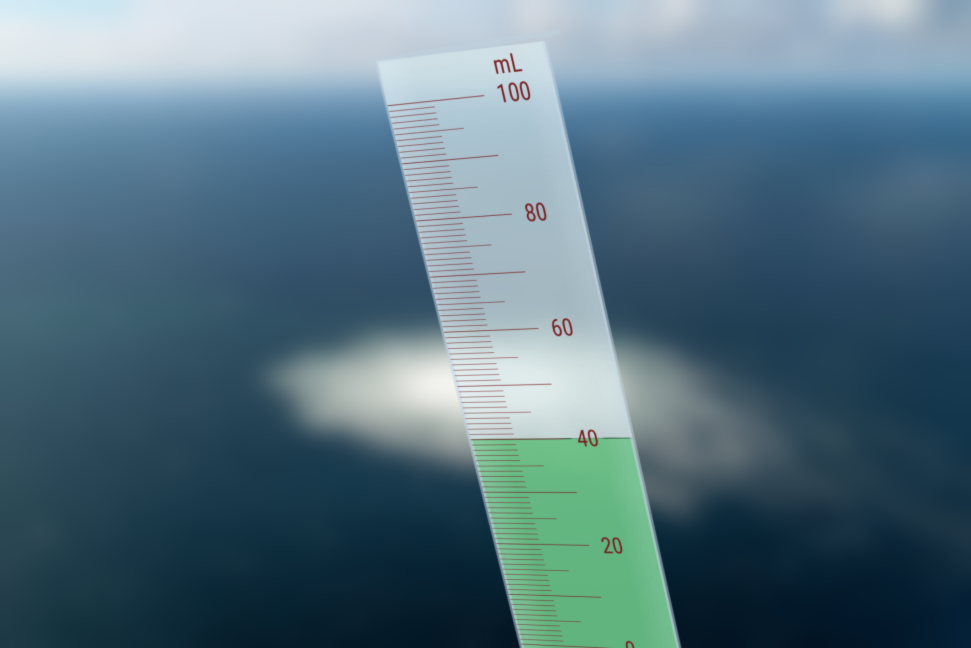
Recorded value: 40 mL
